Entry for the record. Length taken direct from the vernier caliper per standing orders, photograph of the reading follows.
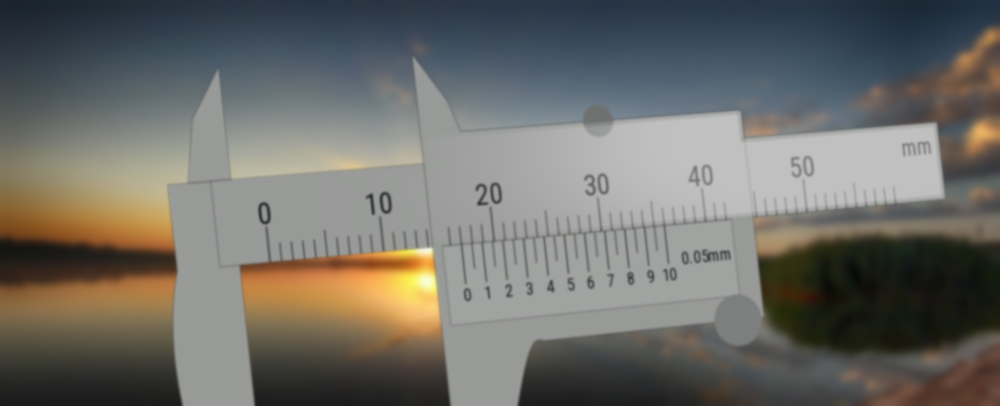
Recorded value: 17.0 mm
